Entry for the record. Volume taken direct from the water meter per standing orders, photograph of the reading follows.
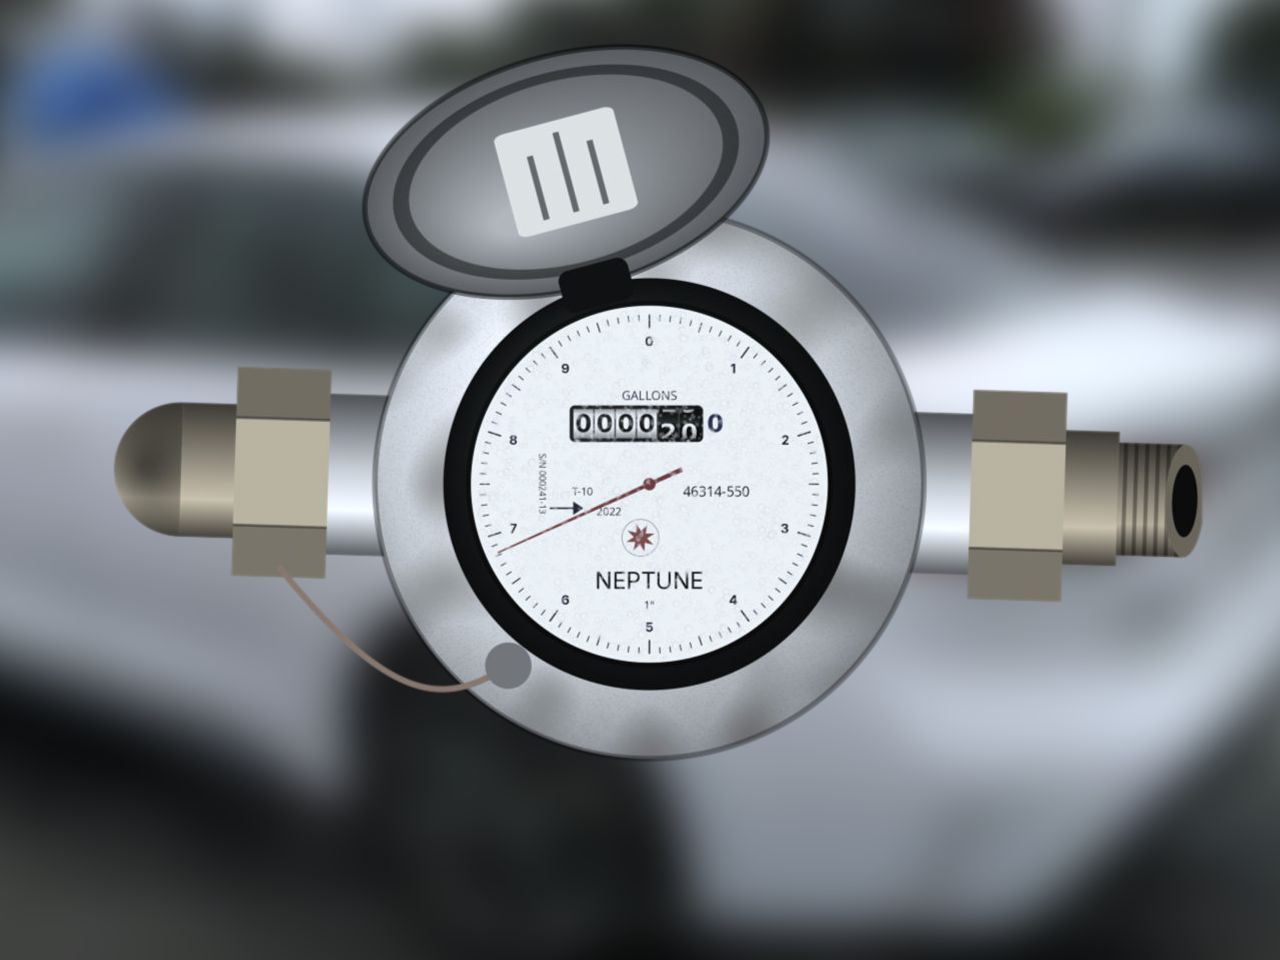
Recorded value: 196.8 gal
